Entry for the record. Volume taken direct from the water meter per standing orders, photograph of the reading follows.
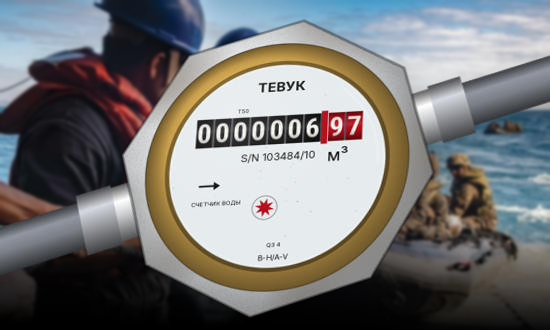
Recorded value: 6.97 m³
